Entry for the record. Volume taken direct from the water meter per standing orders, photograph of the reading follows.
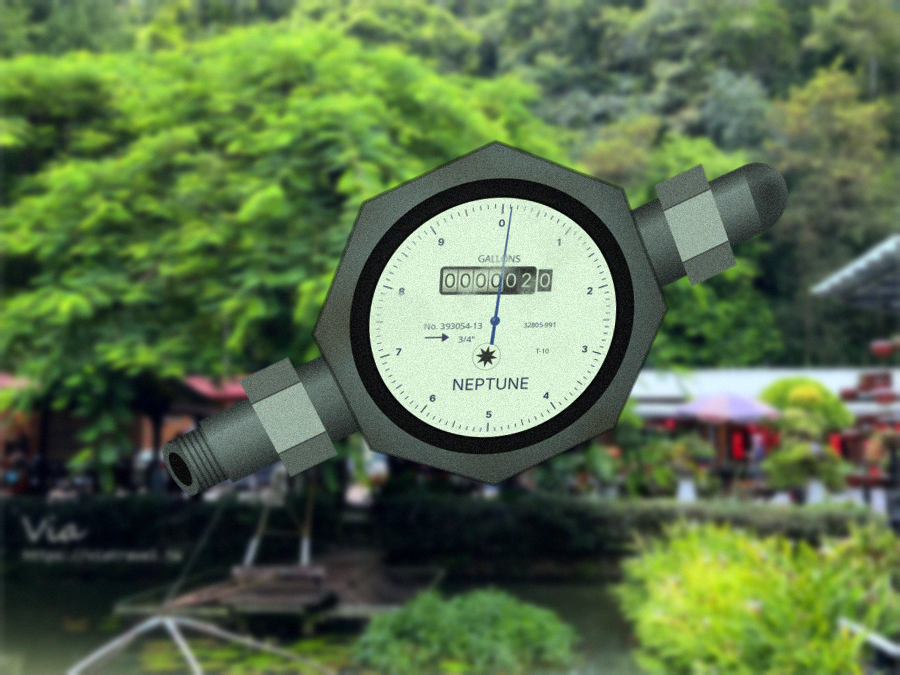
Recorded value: 20.1 gal
